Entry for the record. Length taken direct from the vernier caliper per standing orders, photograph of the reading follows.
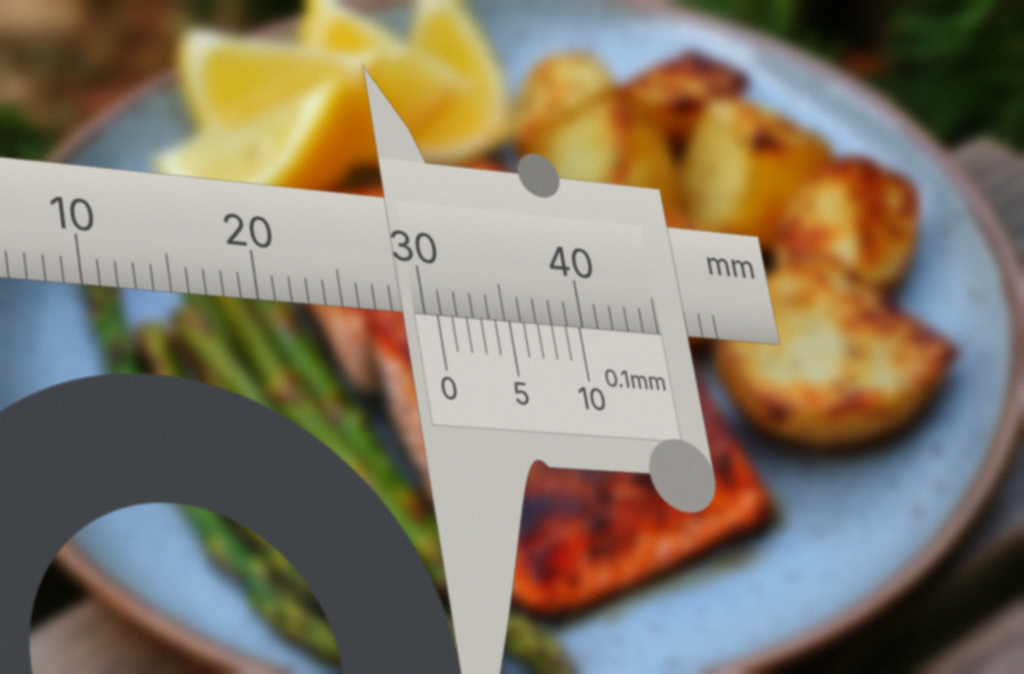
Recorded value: 30.8 mm
